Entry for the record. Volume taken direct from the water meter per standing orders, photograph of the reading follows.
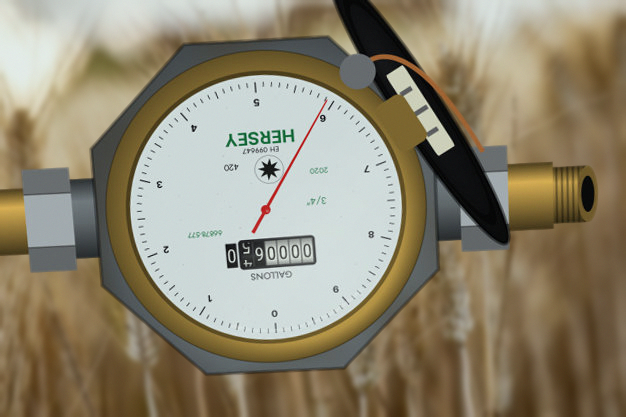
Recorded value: 645.9 gal
